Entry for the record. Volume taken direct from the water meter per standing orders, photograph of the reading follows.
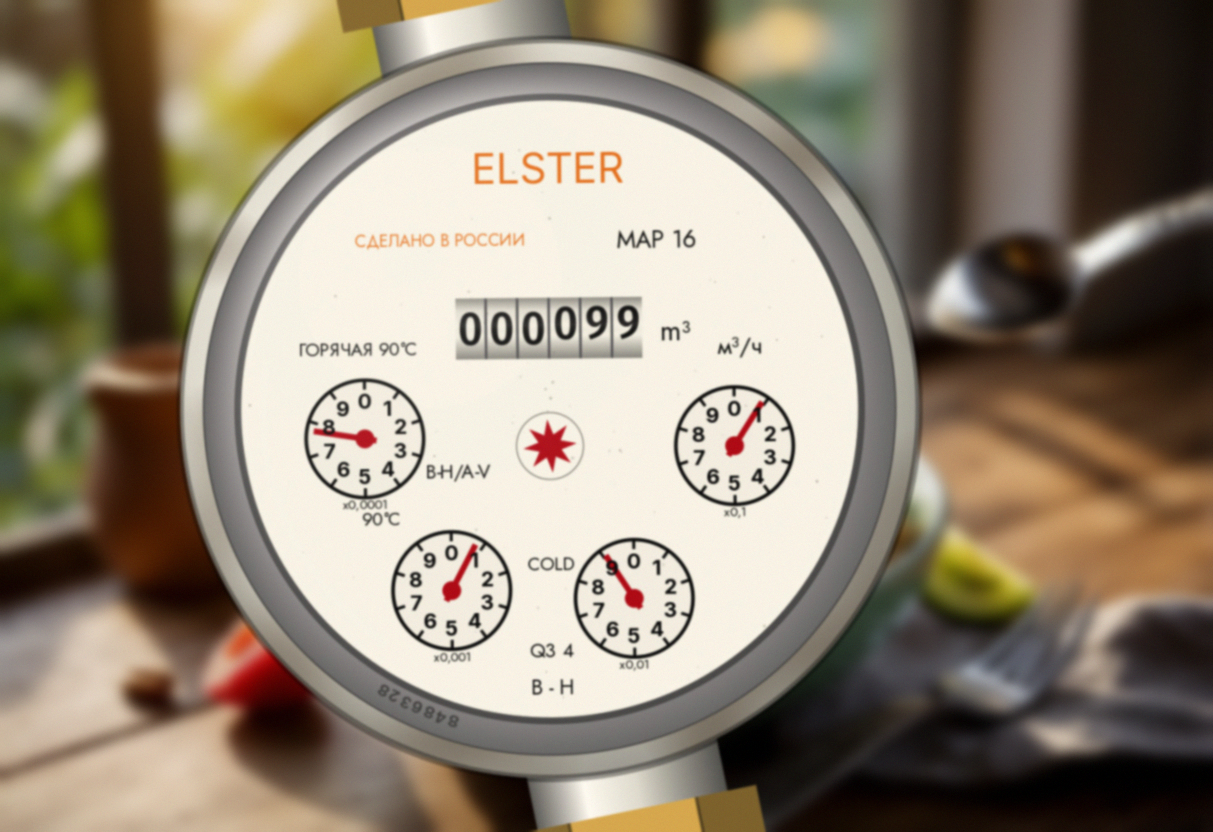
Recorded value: 99.0907 m³
